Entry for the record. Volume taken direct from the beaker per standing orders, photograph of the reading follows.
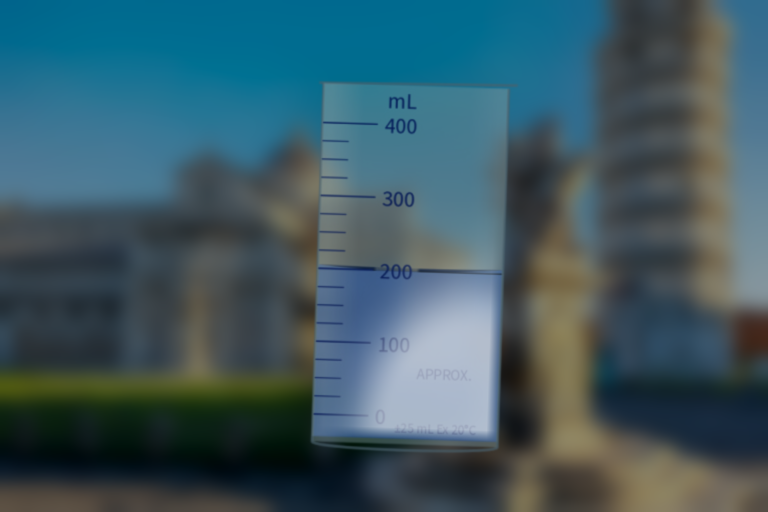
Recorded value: 200 mL
